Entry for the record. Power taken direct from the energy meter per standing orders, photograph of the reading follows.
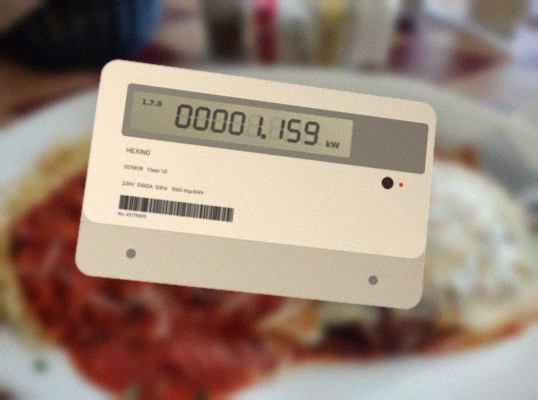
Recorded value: 1.159 kW
